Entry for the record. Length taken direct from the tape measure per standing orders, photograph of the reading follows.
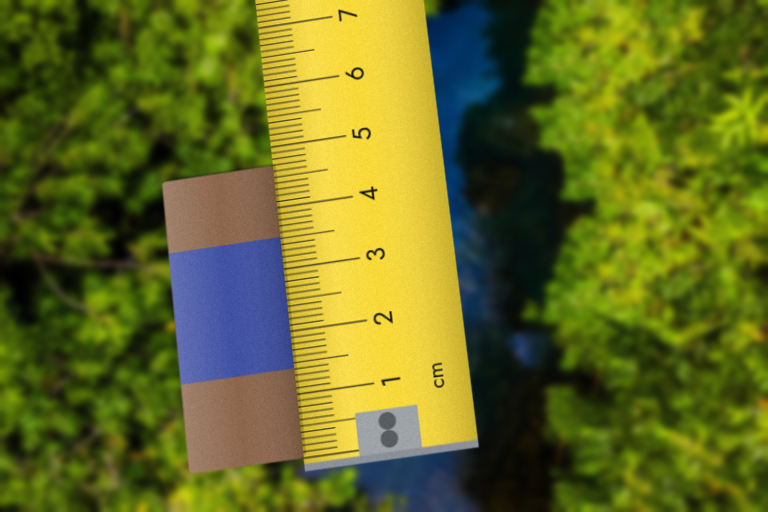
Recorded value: 4.7 cm
